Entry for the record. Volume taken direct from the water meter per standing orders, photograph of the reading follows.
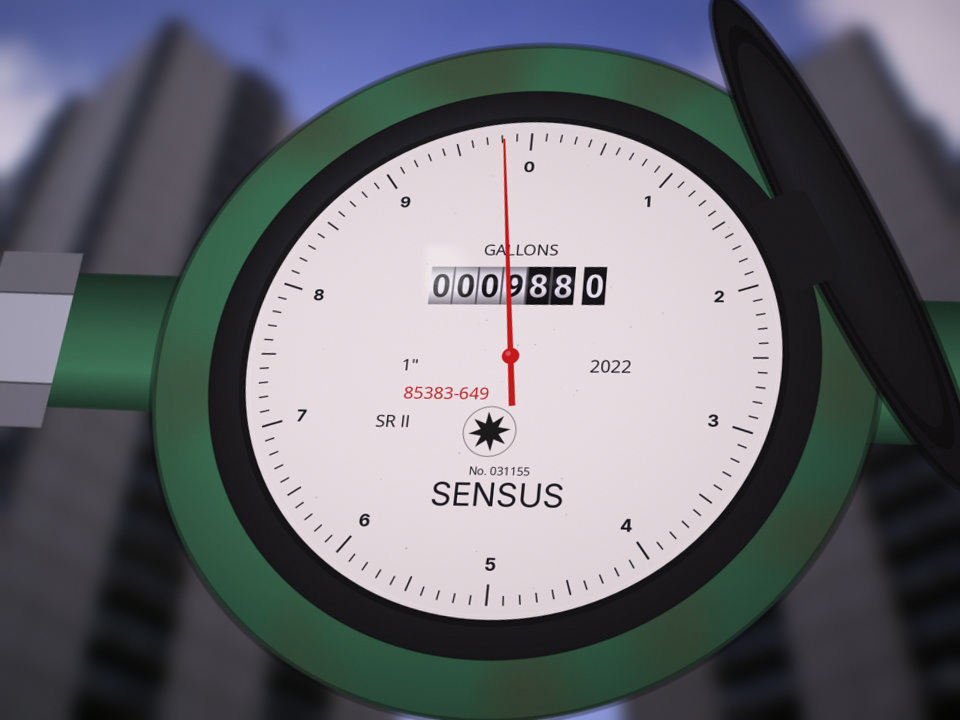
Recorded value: 9879.8 gal
